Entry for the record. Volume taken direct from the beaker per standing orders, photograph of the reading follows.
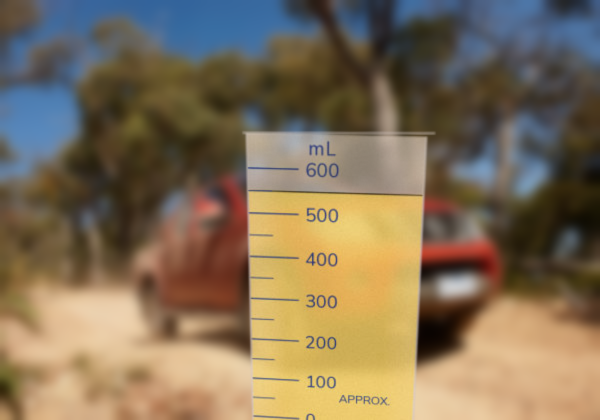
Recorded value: 550 mL
